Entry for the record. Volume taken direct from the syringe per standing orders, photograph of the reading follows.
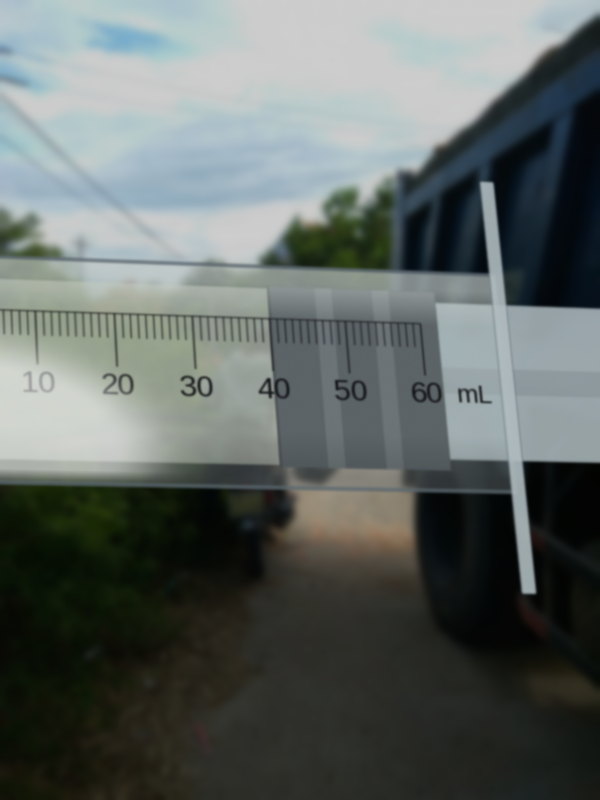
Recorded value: 40 mL
